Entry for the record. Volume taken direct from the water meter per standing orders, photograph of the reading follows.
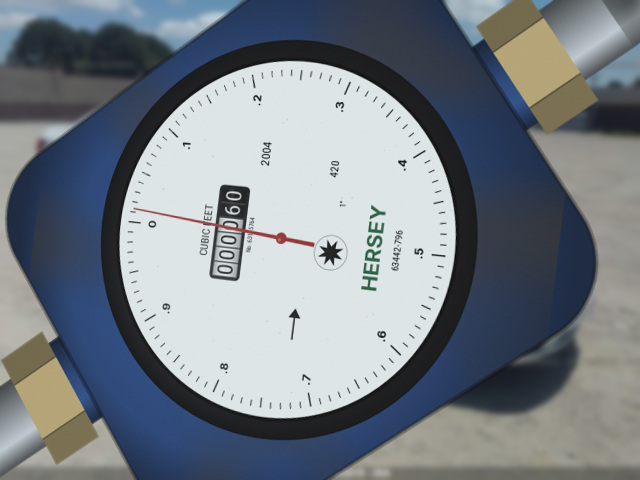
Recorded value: 60.01 ft³
